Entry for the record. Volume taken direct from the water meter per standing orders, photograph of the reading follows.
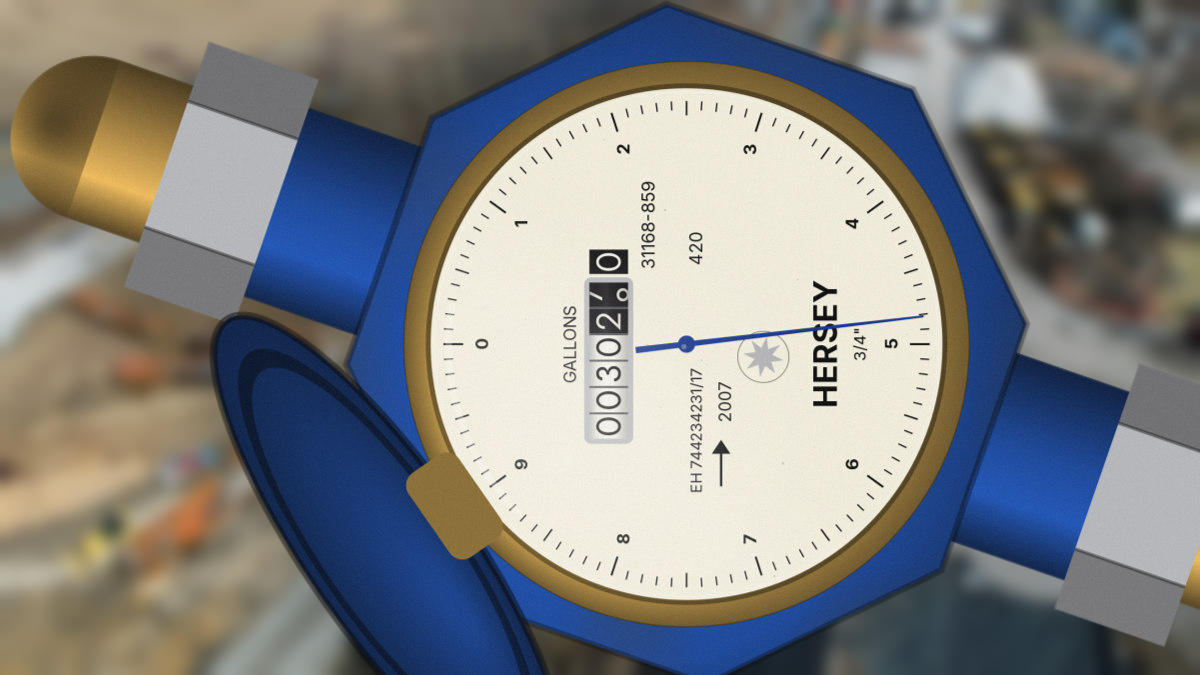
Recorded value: 30274.8 gal
